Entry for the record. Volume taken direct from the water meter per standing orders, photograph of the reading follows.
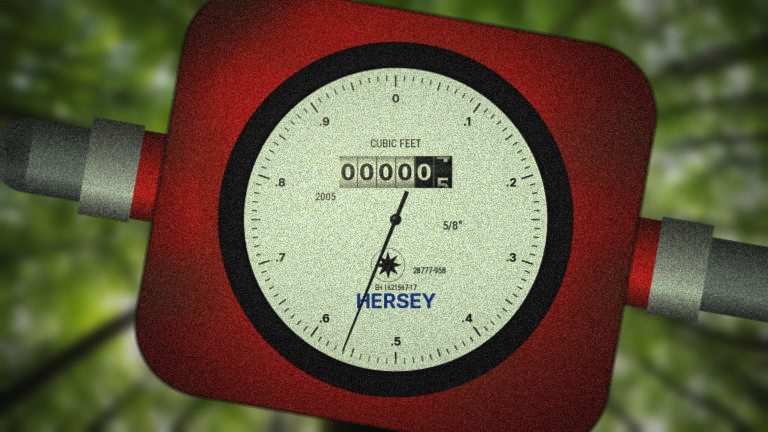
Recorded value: 4.56 ft³
